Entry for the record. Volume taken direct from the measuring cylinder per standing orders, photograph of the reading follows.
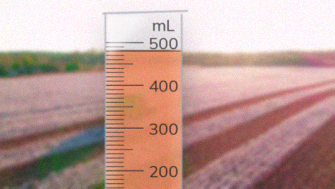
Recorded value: 480 mL
